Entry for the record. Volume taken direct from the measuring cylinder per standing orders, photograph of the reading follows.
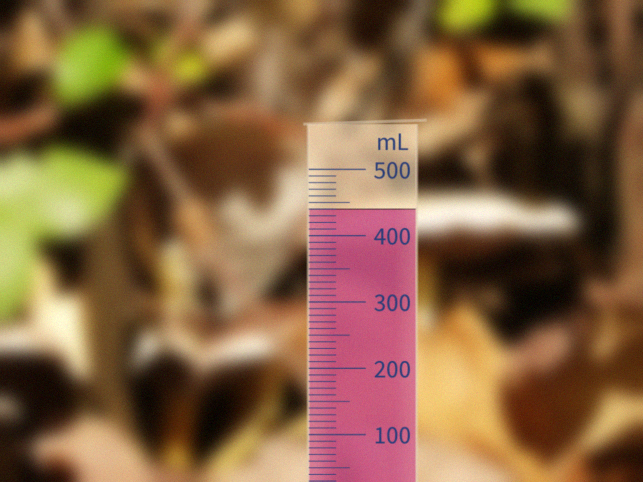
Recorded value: 440 mL
